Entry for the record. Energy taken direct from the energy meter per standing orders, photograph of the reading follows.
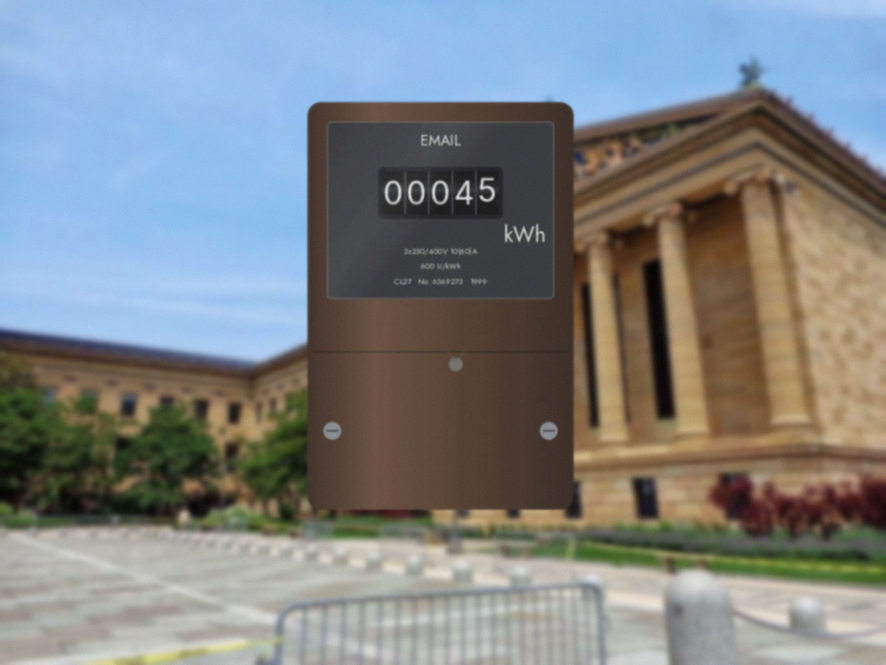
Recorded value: 45 kWh
